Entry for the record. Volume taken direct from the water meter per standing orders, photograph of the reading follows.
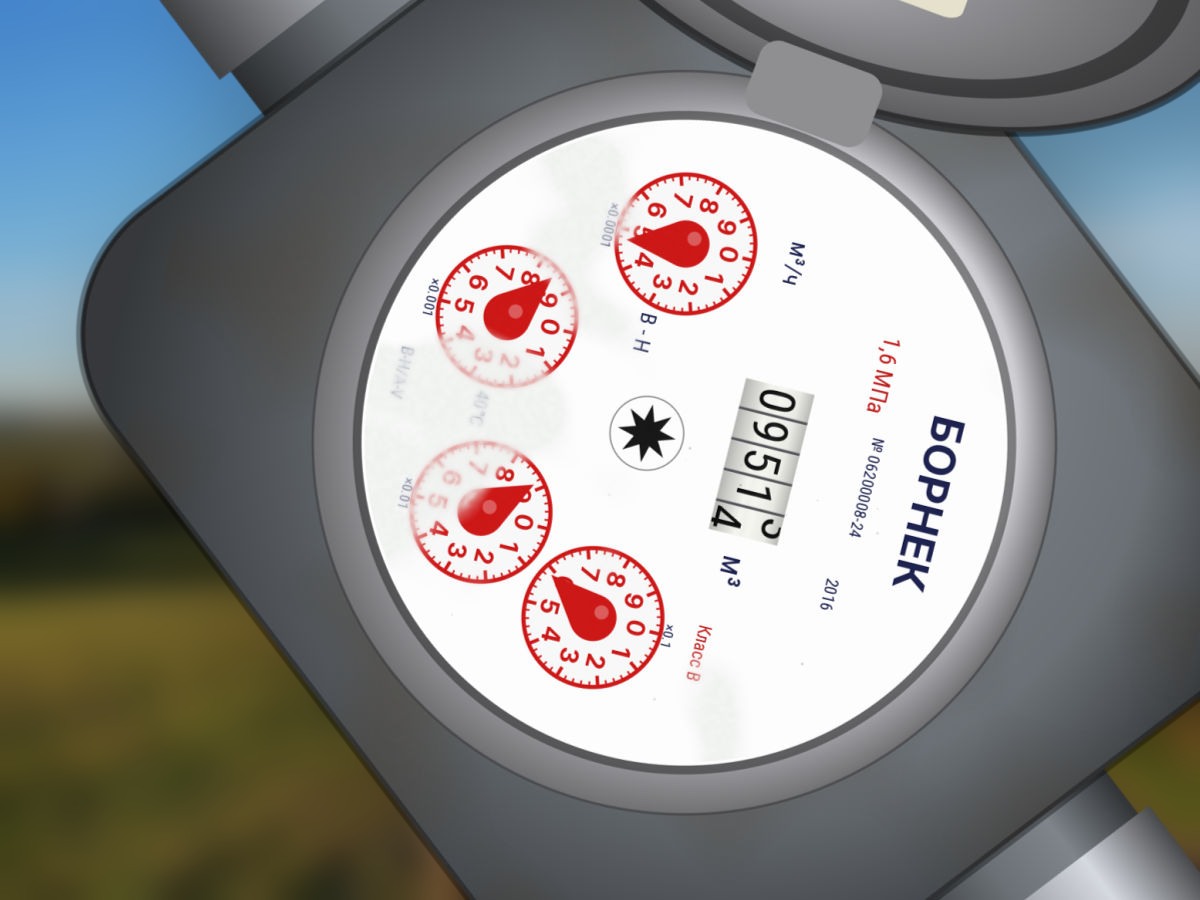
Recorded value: 9513.5884 m³
